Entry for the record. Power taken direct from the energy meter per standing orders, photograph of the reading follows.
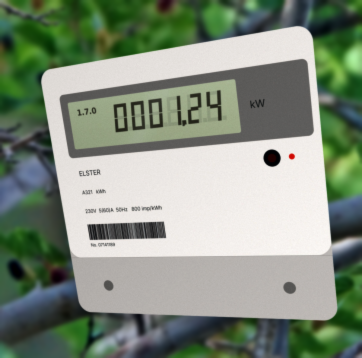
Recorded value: 1.24 kW
